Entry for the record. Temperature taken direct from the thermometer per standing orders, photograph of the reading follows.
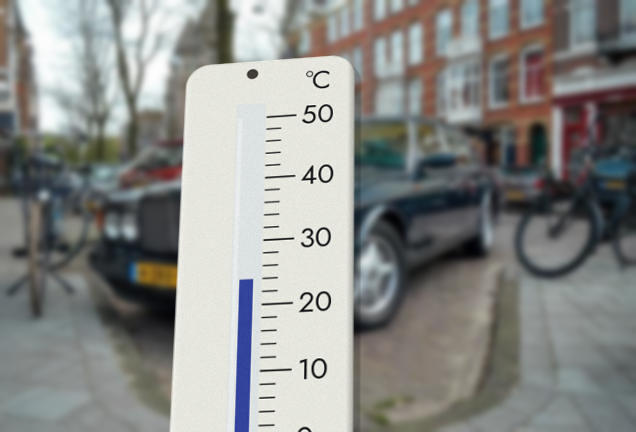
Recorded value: 24 °C
